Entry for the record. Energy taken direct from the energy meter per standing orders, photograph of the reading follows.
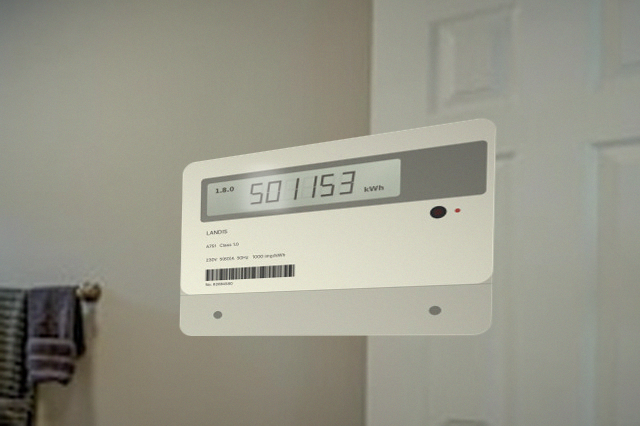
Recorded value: 501153 kWh
